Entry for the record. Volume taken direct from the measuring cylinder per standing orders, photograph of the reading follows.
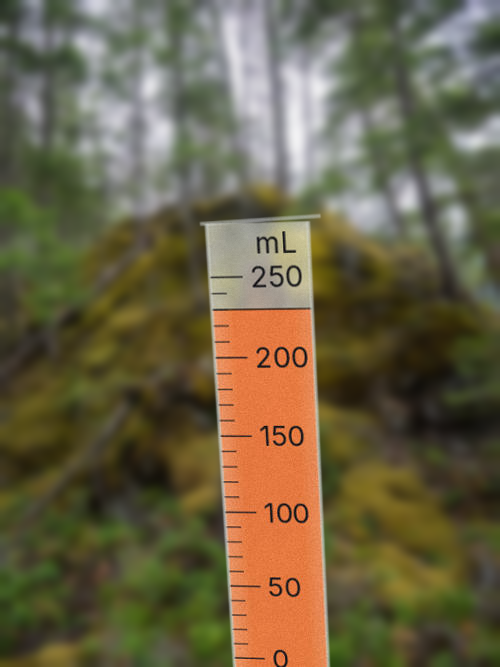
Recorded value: 230 mL
